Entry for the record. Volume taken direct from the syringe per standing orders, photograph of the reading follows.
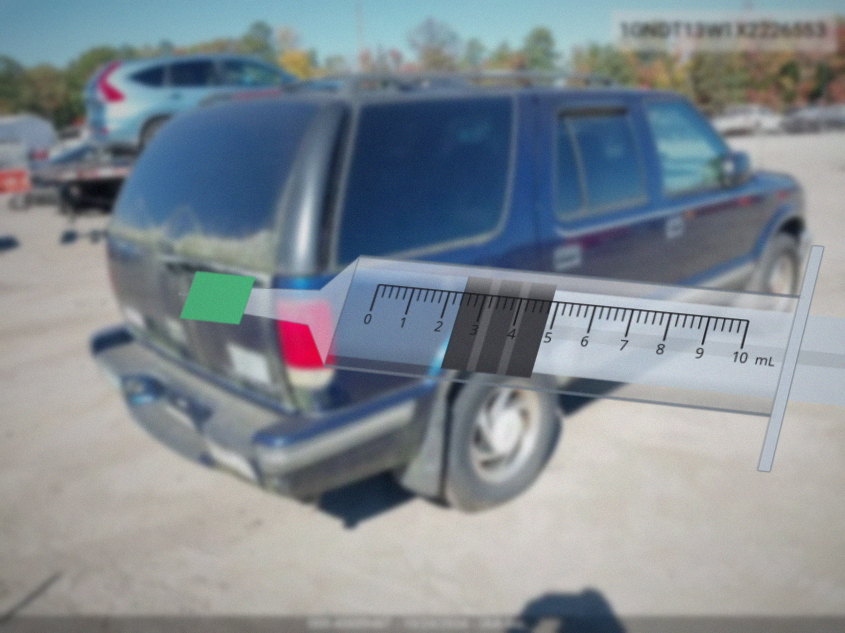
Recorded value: 2.4 mL
